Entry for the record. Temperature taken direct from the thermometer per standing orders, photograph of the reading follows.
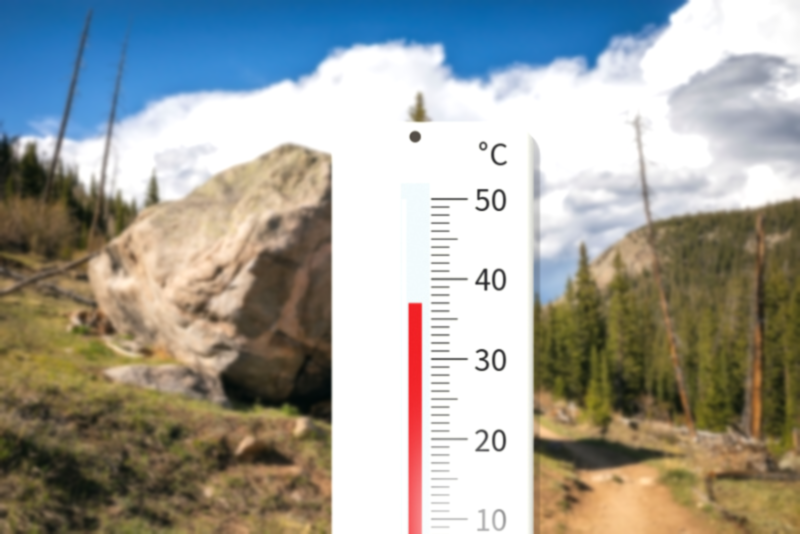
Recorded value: 37 °C
